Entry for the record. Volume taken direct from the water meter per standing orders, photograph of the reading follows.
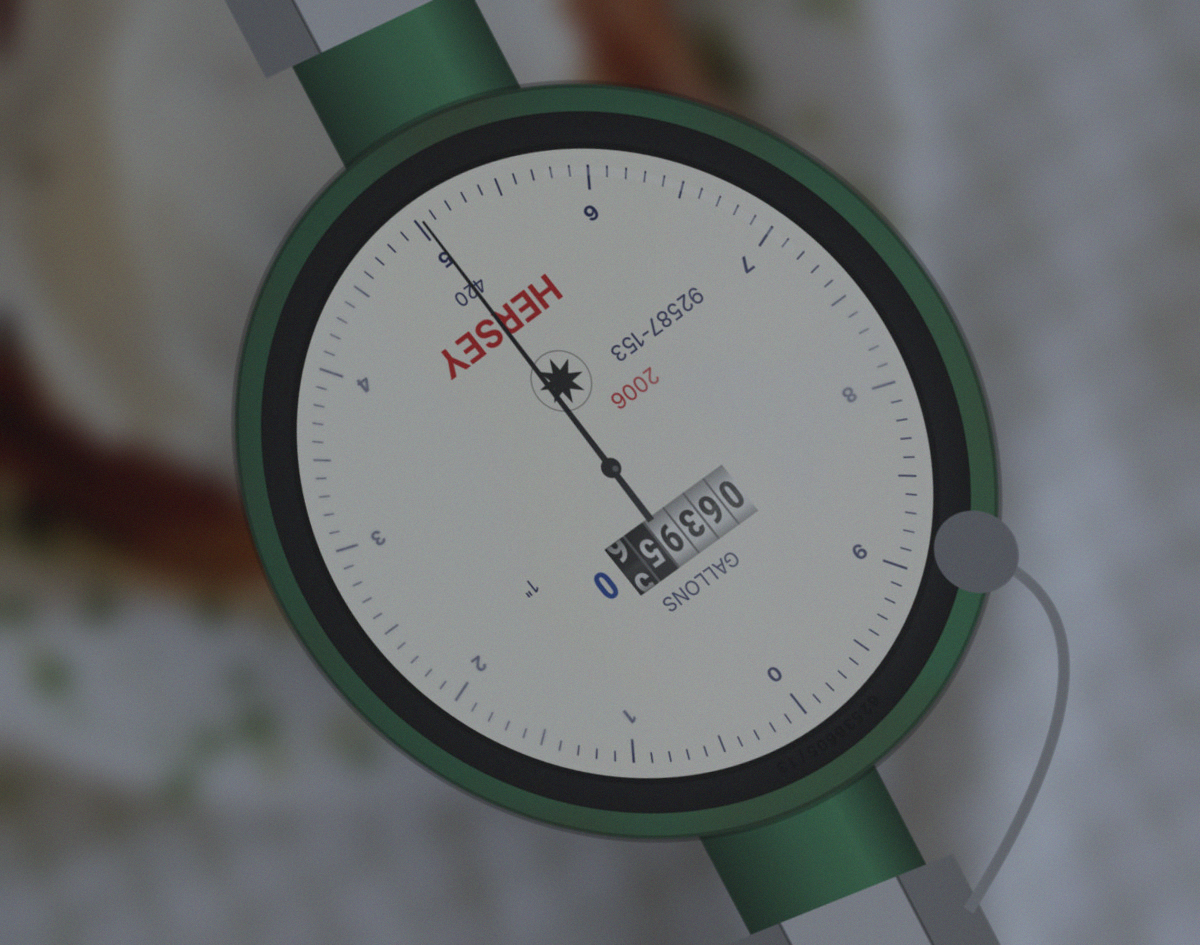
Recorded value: 639555.0 gal
